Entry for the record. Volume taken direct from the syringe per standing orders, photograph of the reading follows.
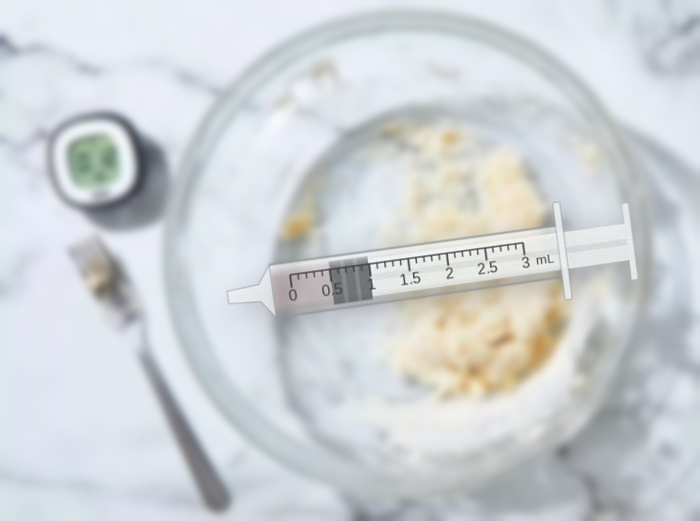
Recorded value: 0.5 mL
